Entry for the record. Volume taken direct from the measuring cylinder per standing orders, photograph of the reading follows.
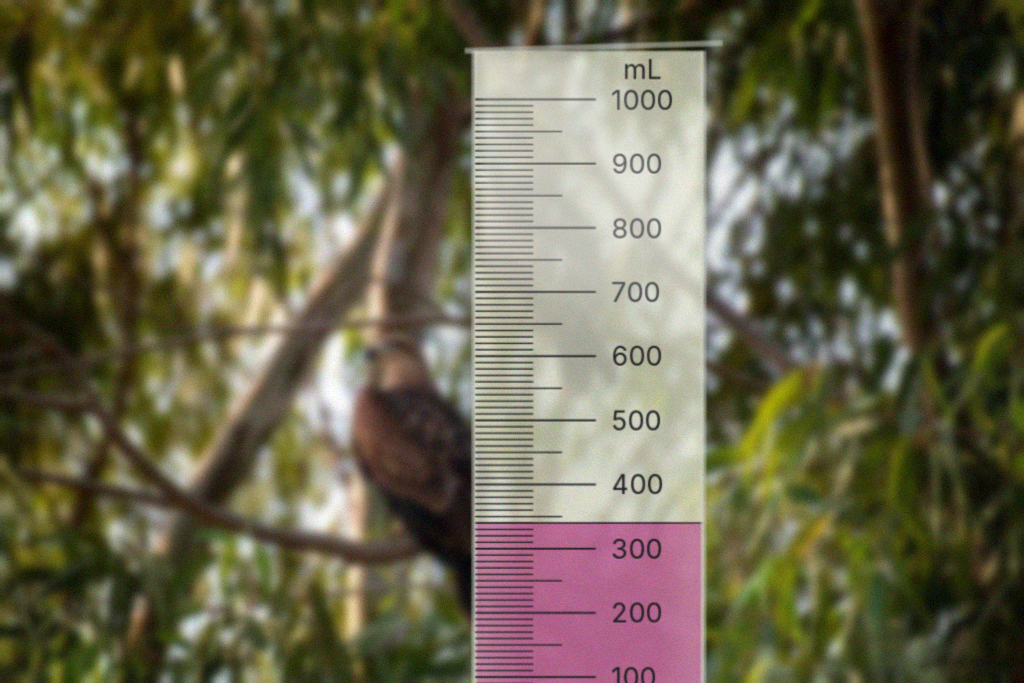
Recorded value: 340 mL
